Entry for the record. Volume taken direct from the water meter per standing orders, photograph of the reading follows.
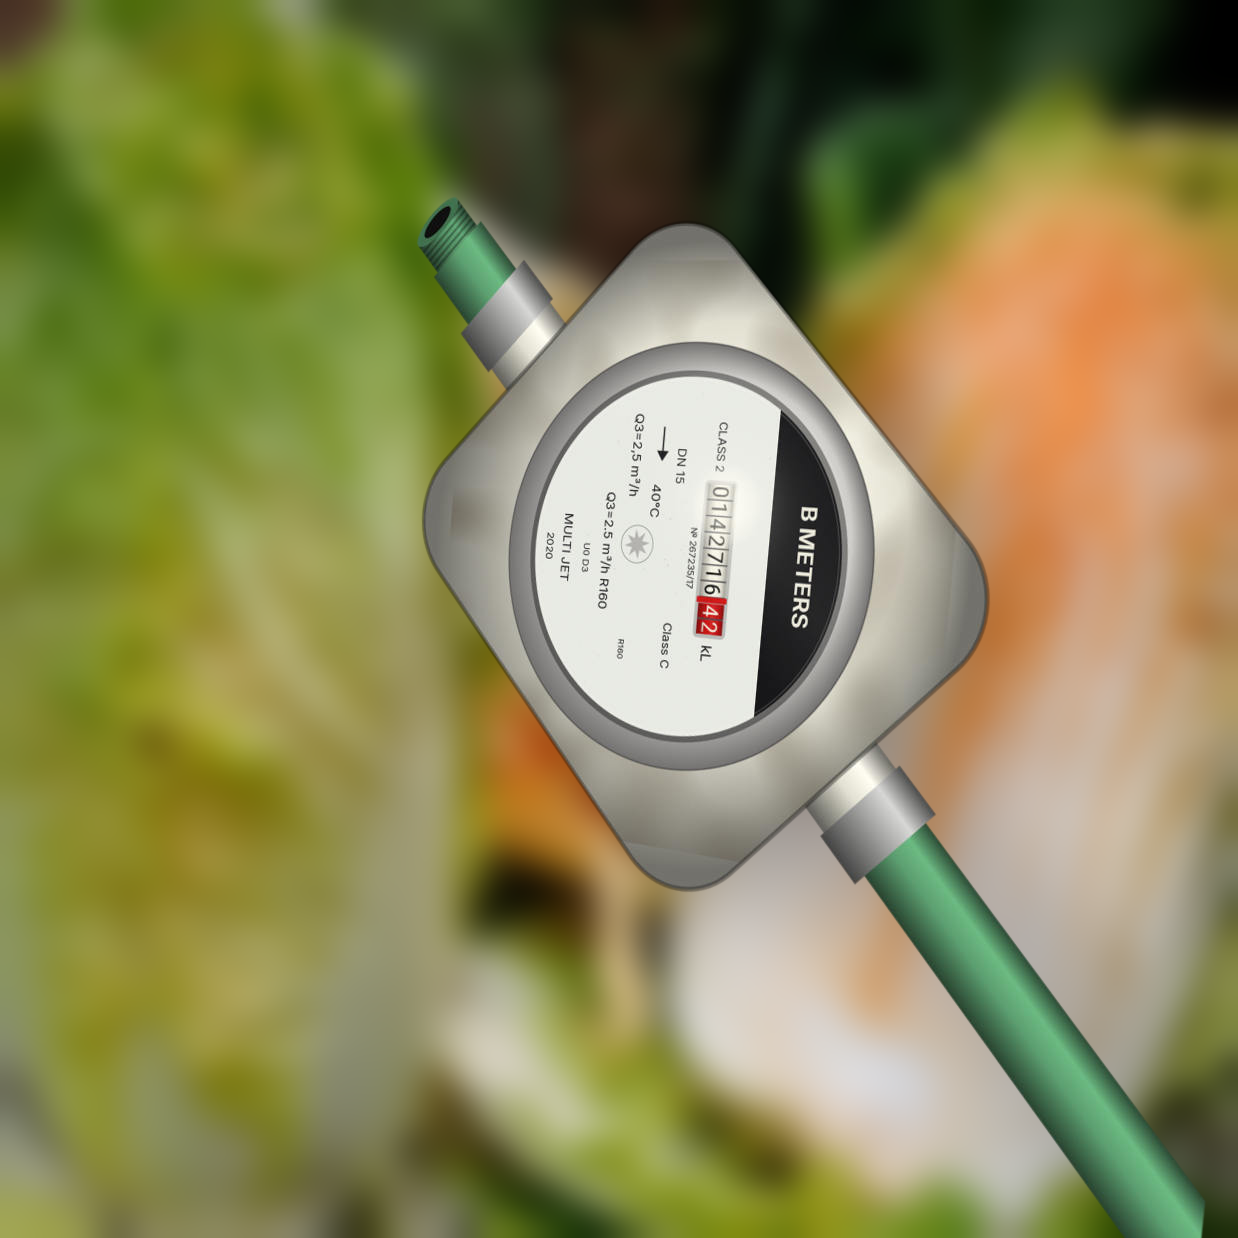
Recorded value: 142716.42 kL
